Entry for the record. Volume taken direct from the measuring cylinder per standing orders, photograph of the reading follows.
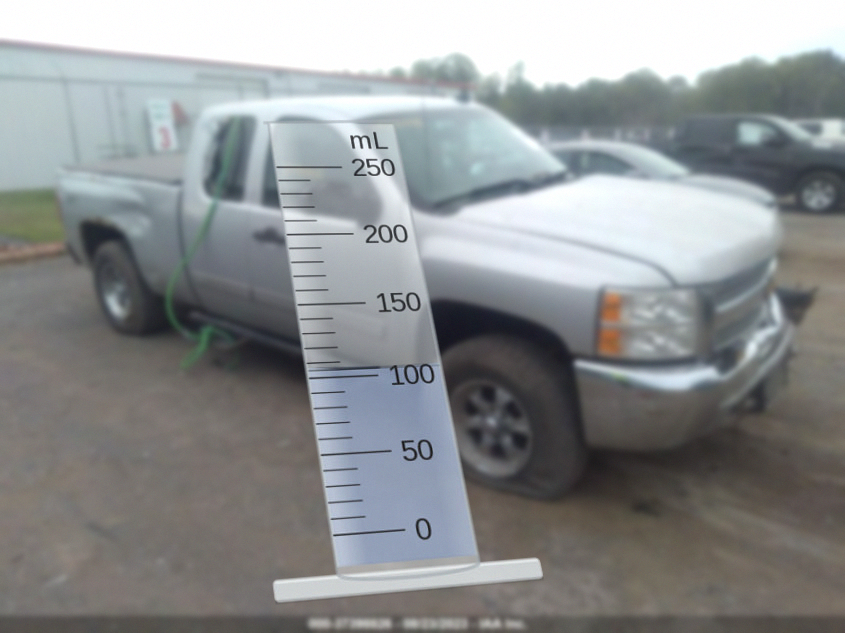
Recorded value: 105 mL
